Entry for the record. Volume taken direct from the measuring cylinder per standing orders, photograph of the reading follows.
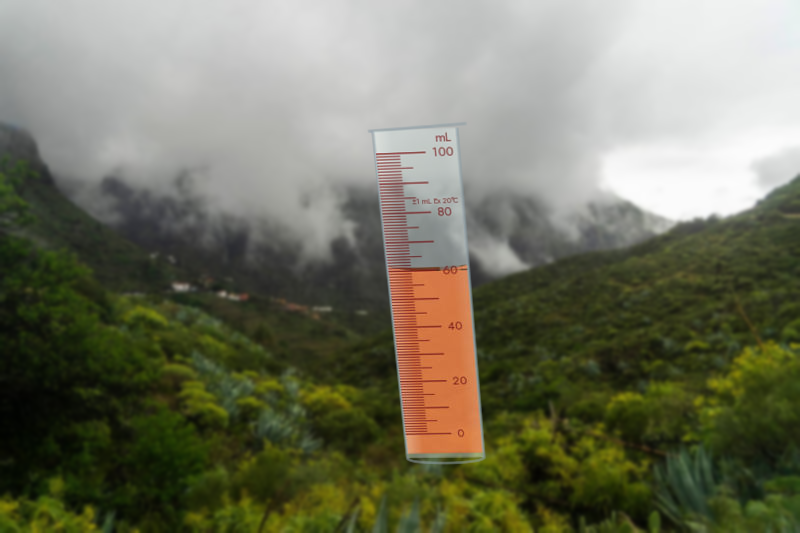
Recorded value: 60 mL
